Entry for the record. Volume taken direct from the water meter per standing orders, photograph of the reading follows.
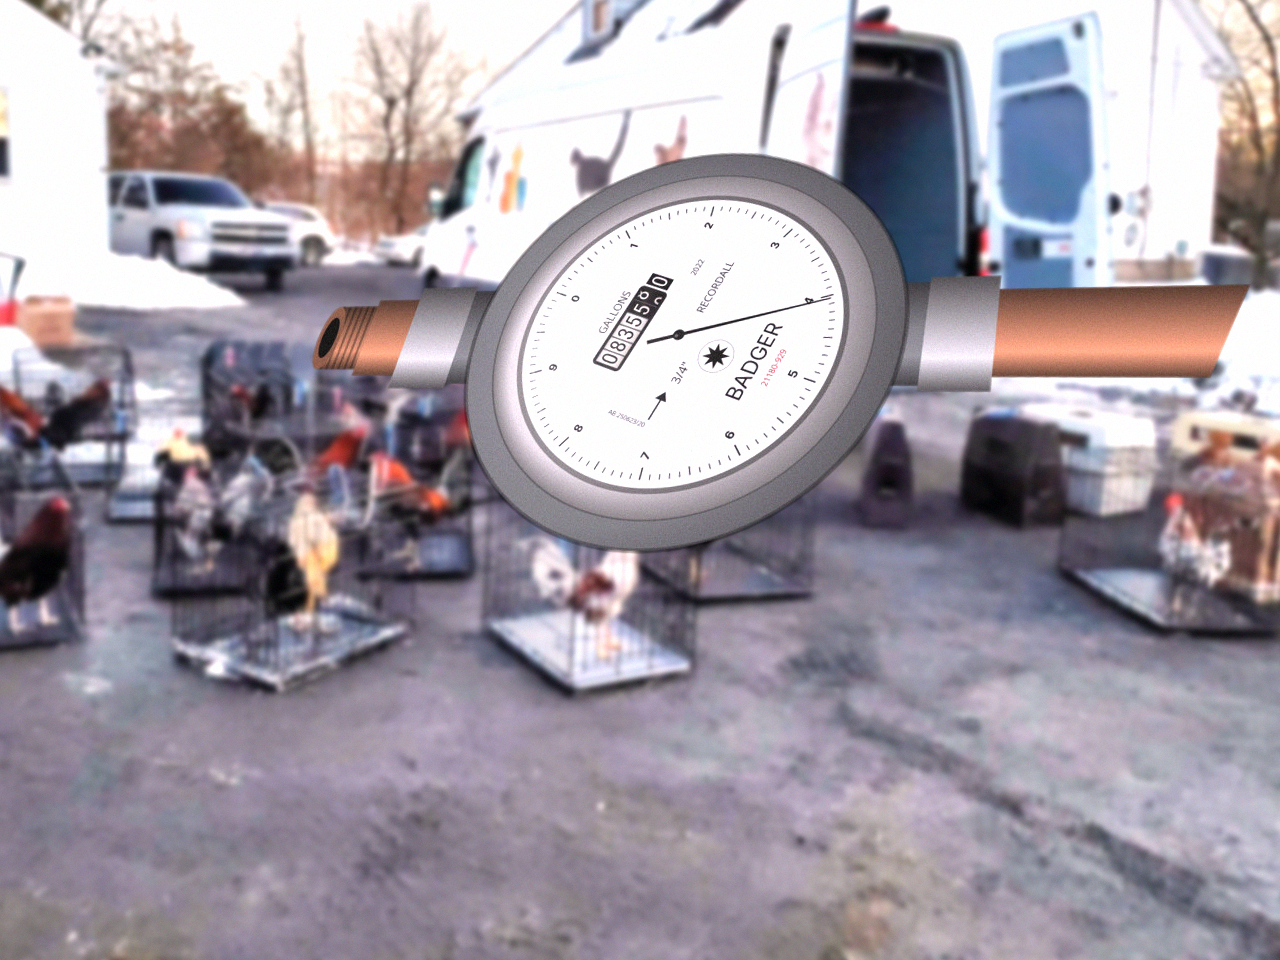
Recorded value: 835584.0 gal
